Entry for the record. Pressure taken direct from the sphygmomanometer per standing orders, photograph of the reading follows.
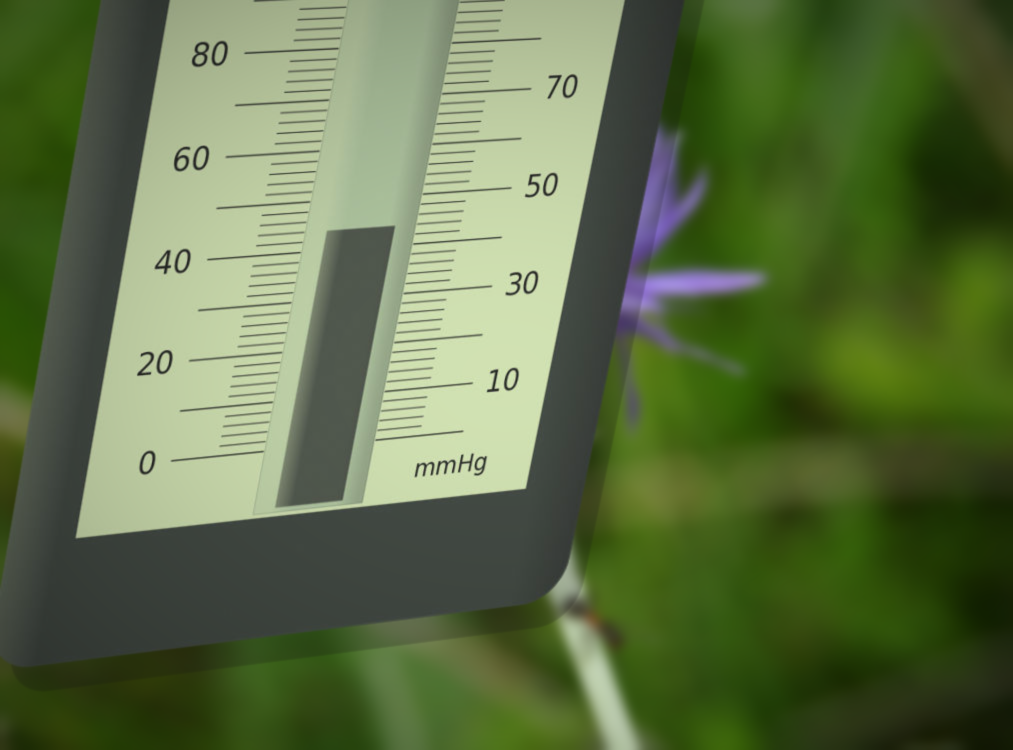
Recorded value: 44 mmHg
